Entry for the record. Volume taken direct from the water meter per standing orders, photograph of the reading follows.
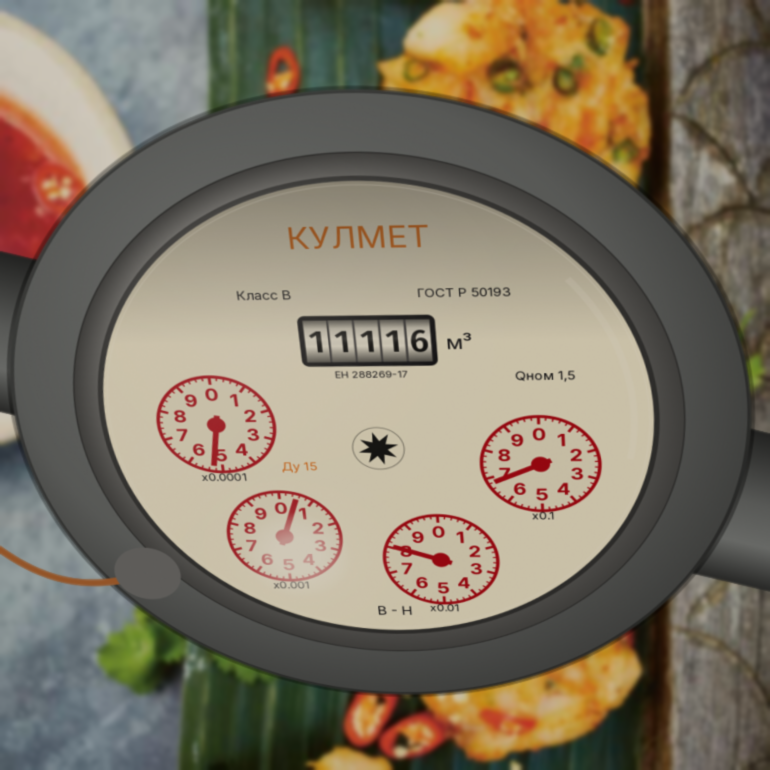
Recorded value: 11116.6805 m³
